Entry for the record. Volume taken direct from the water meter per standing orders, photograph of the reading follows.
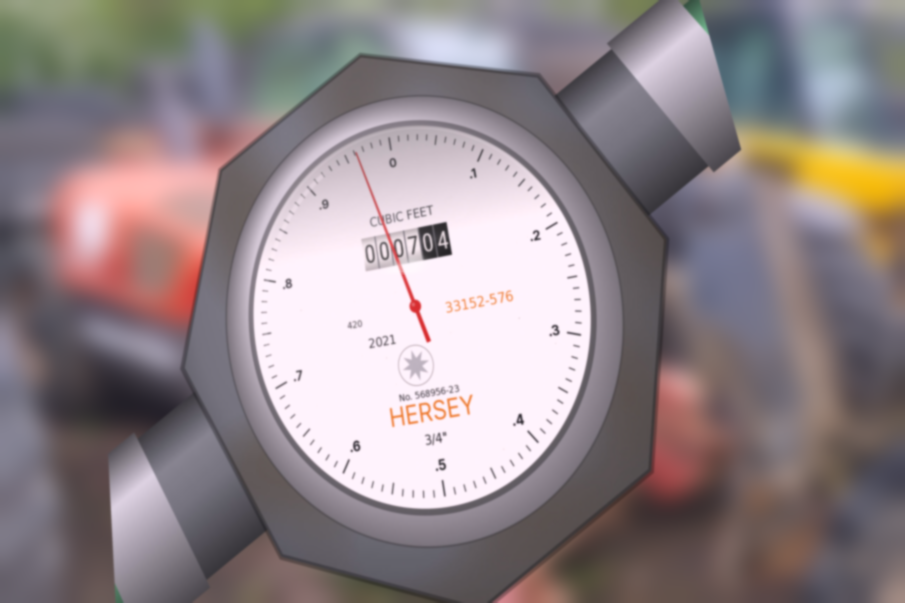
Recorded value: 703.96 ft³
